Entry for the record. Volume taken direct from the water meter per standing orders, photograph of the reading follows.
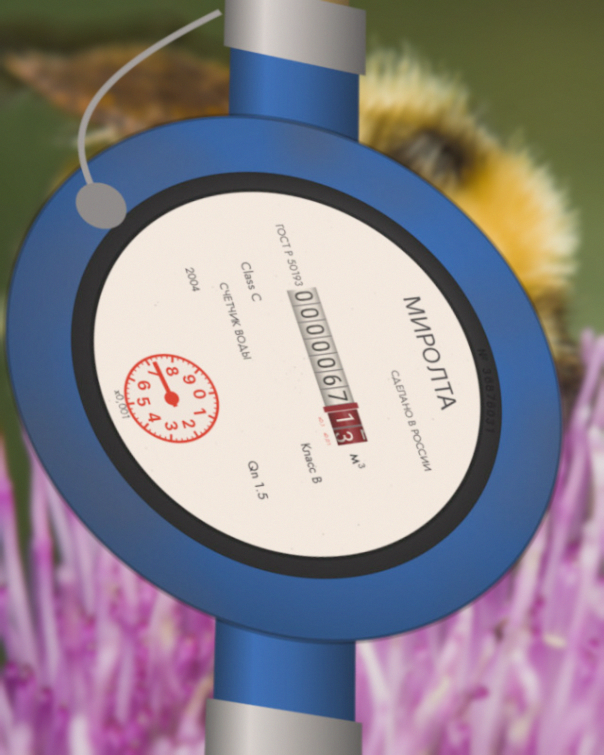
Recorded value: 67.127 m³
